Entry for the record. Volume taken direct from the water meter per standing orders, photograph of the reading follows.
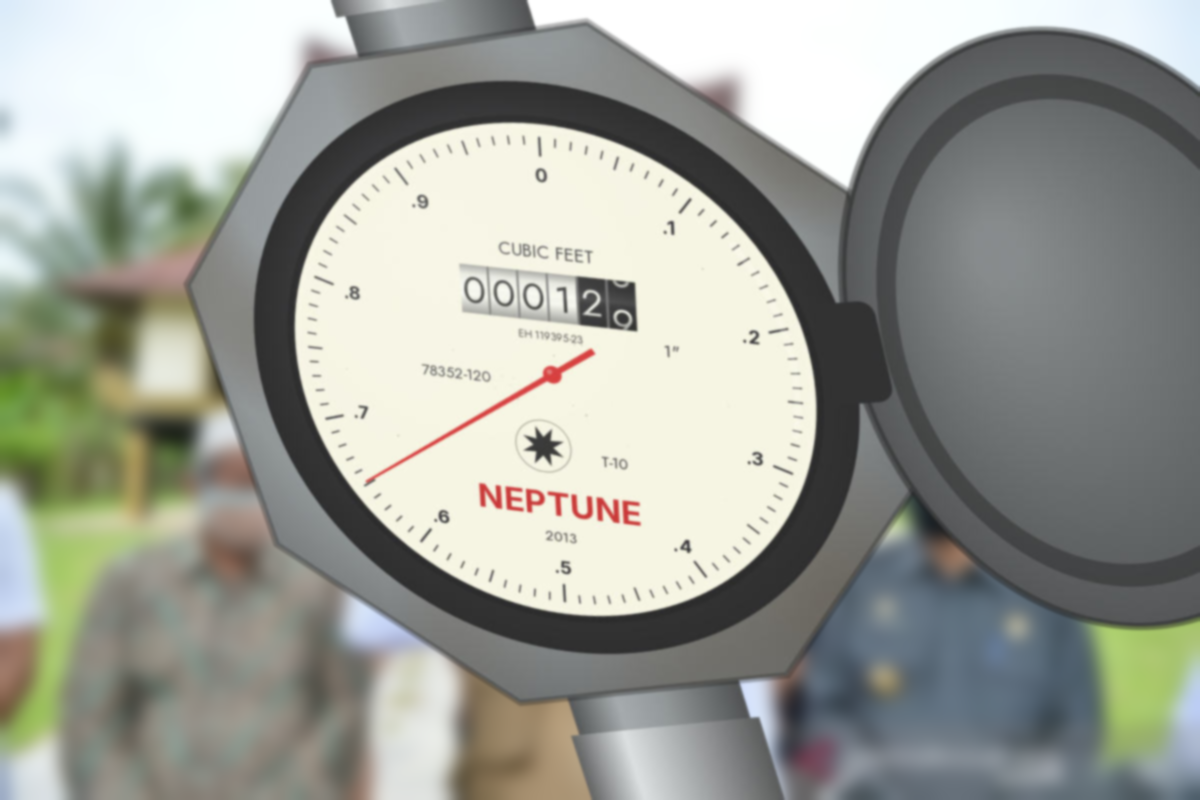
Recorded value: 128.65 ft³
